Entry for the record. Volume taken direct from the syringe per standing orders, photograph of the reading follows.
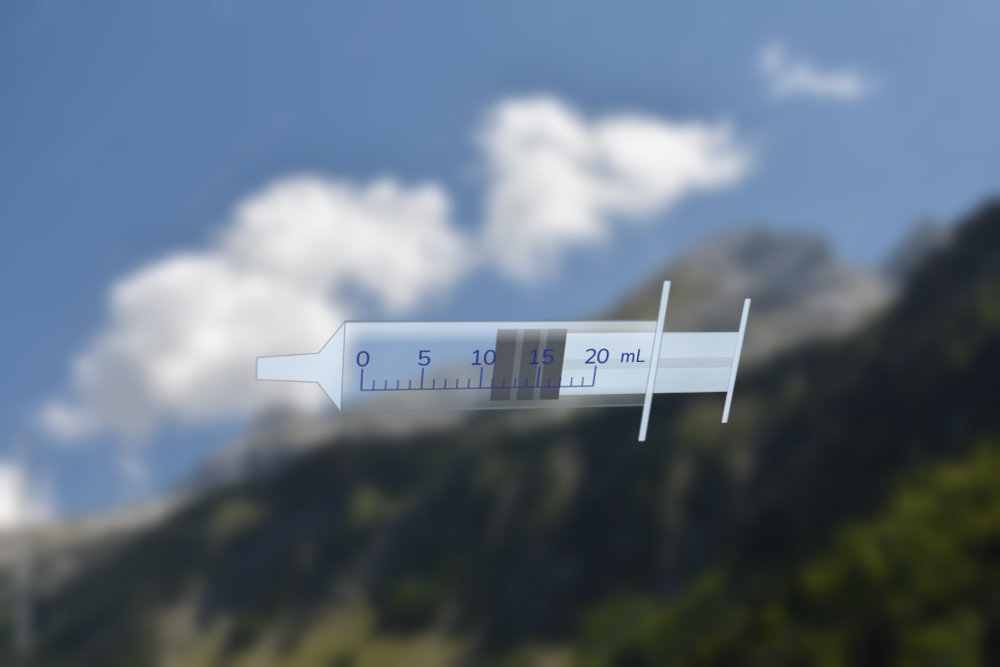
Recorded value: 11 mL
